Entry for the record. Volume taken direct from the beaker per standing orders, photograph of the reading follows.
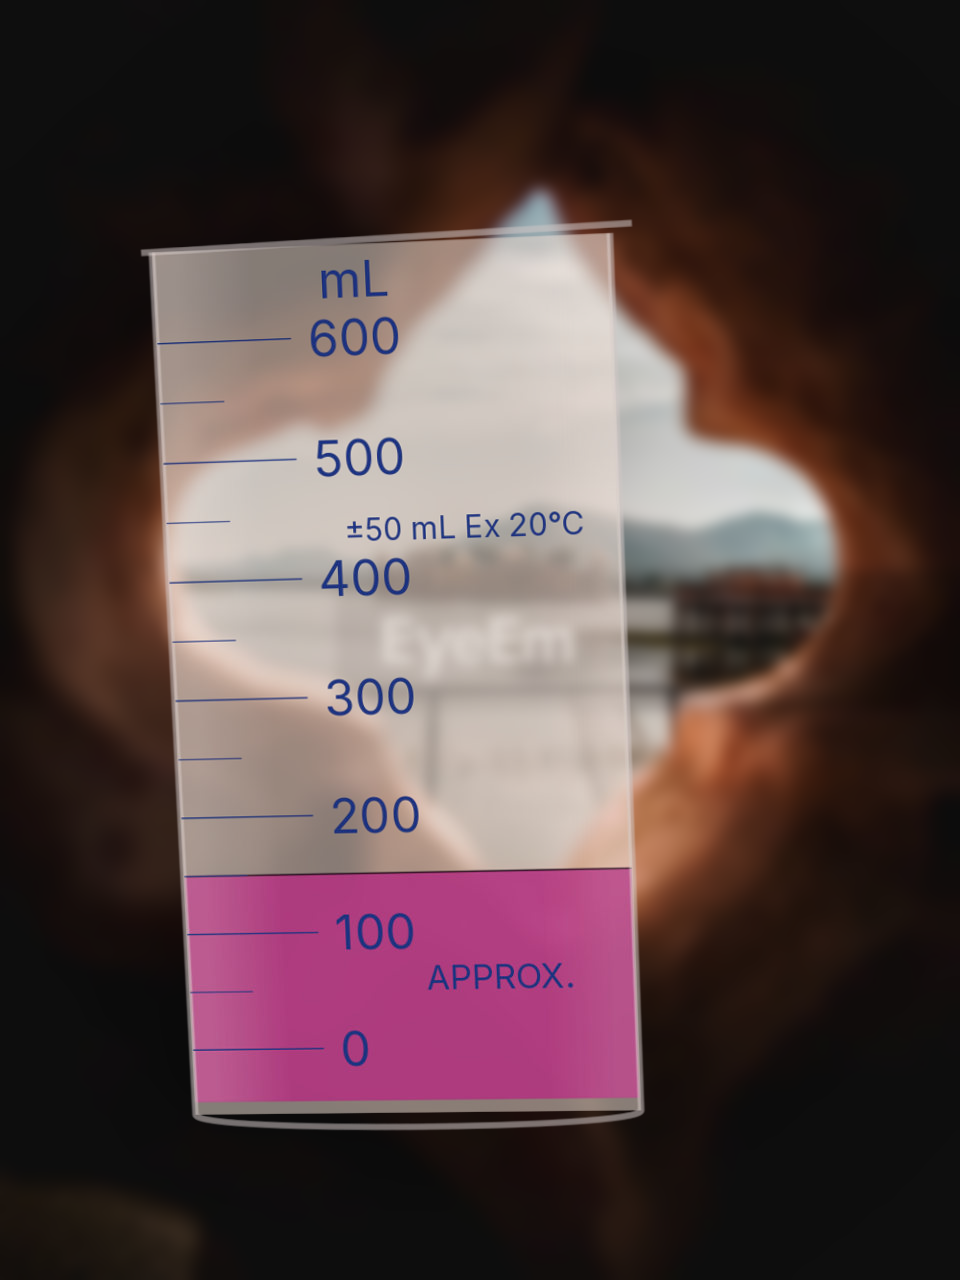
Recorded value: 150 mL
